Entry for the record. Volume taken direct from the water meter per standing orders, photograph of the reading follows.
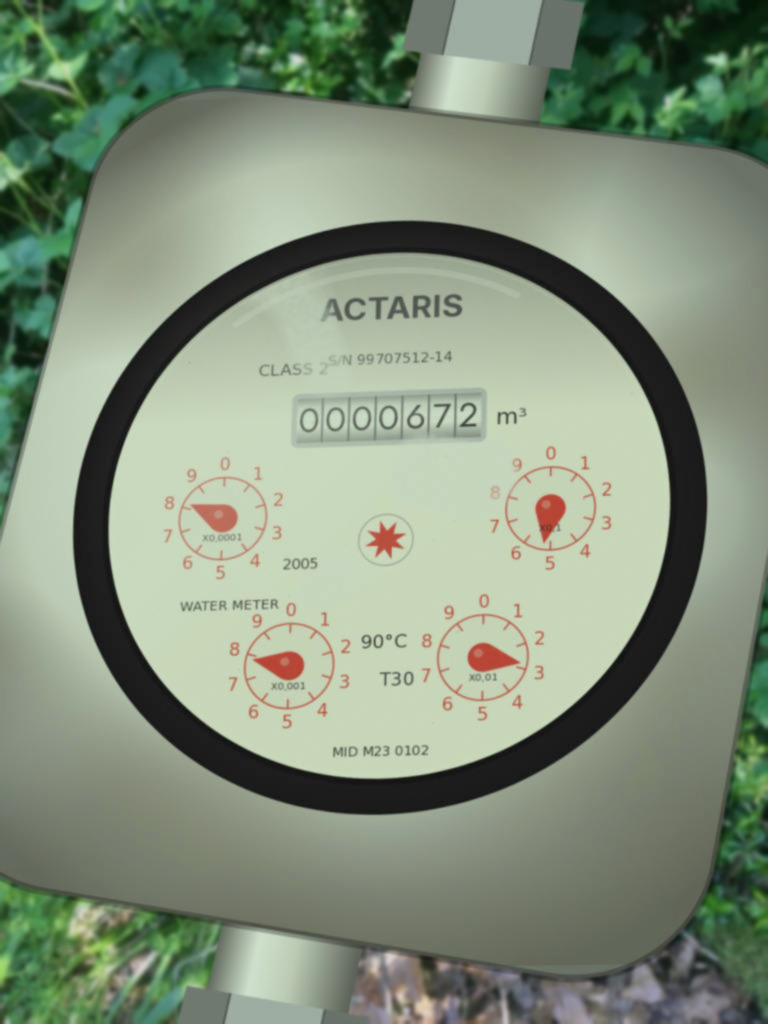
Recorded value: 672.5278 m³
